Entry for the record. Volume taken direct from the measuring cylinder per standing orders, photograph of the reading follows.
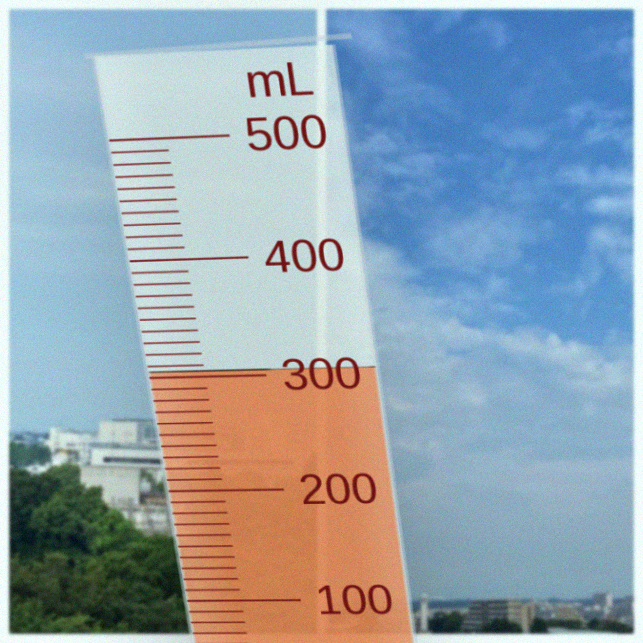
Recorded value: 305 mL
